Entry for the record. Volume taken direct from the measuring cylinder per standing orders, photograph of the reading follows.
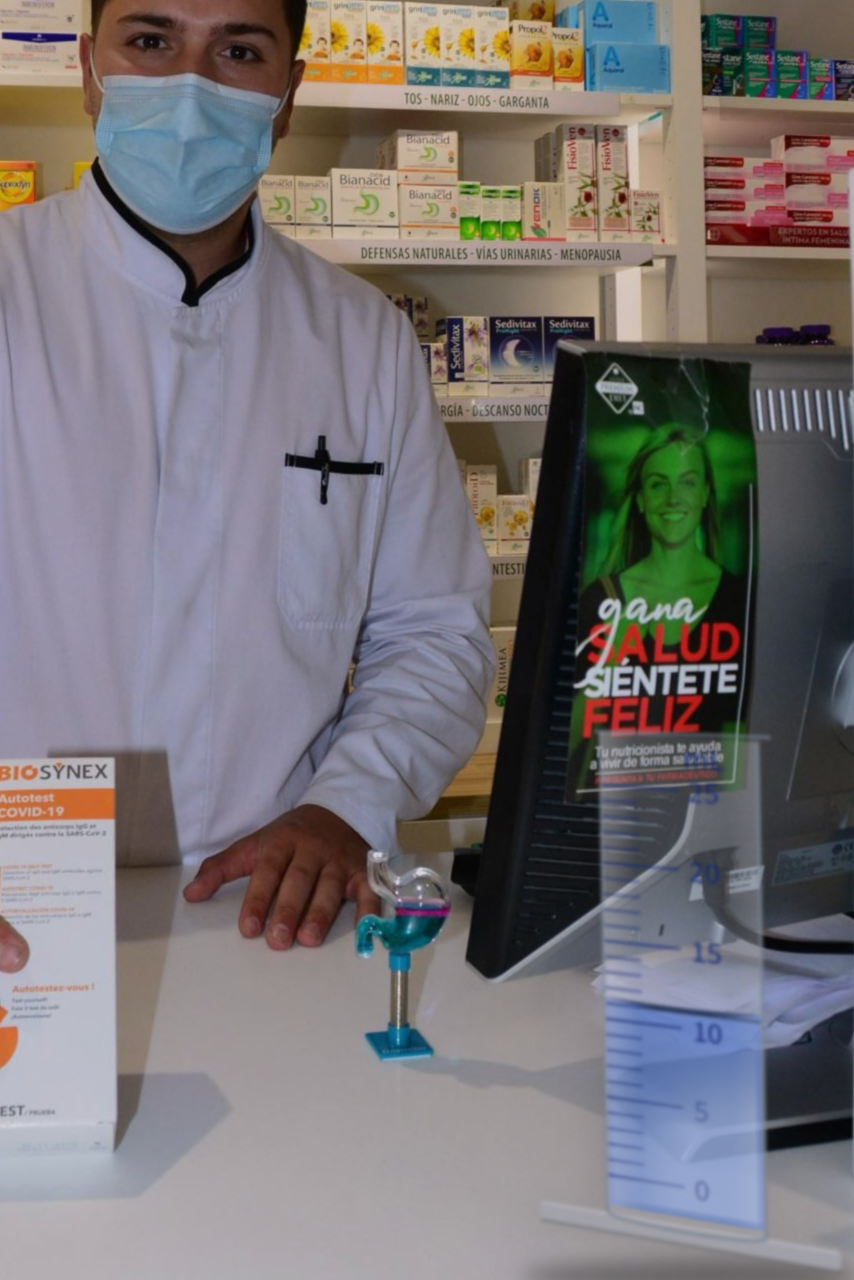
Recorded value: 11 mL
